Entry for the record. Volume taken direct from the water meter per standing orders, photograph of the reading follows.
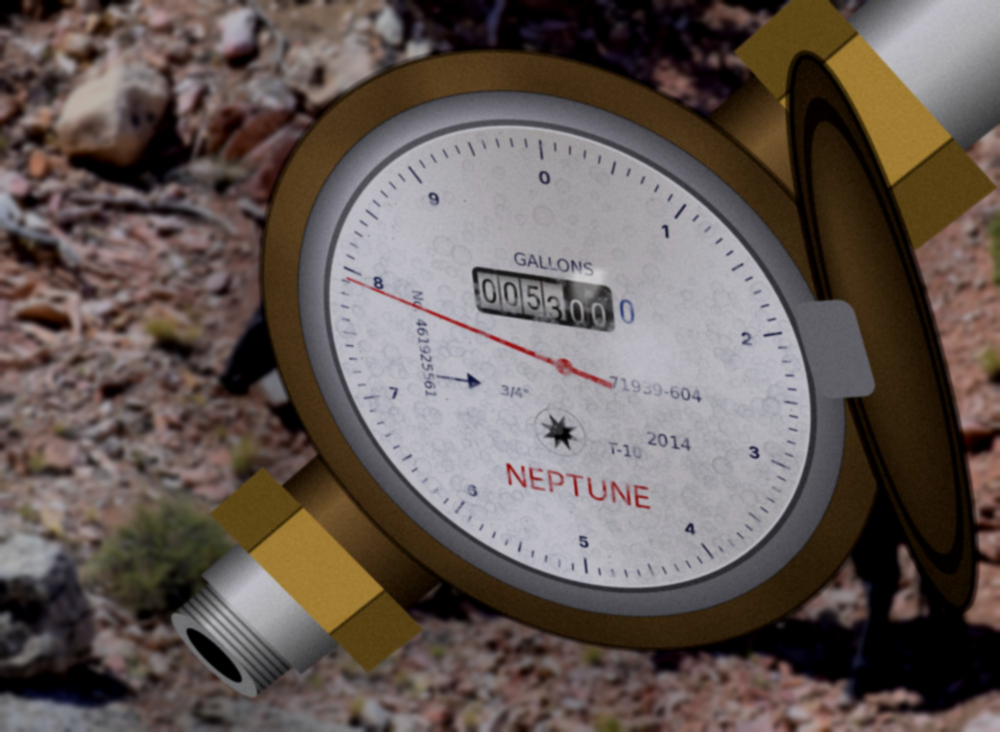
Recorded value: 52997.9 gal
